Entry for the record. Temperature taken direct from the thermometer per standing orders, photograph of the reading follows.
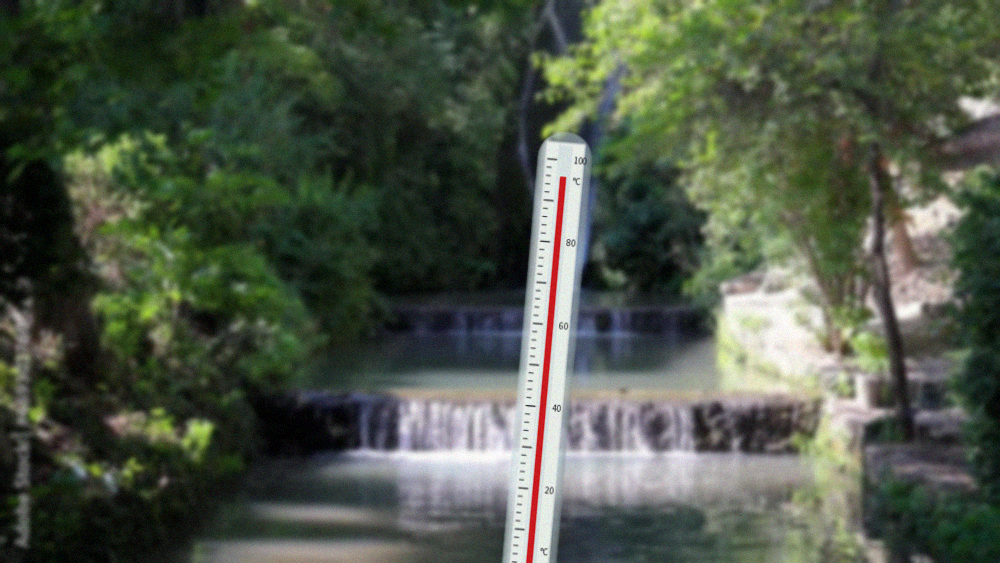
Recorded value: 96 °C
